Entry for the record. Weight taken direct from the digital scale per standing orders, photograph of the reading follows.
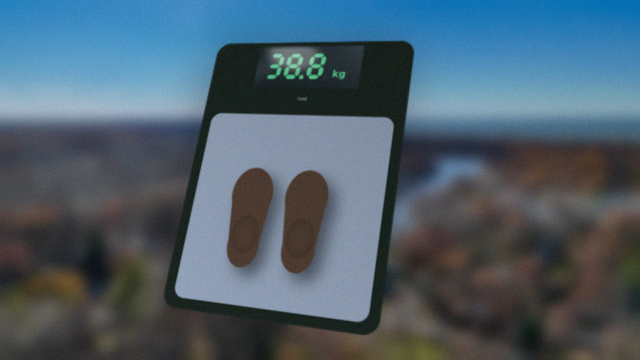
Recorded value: 38.8 kg
